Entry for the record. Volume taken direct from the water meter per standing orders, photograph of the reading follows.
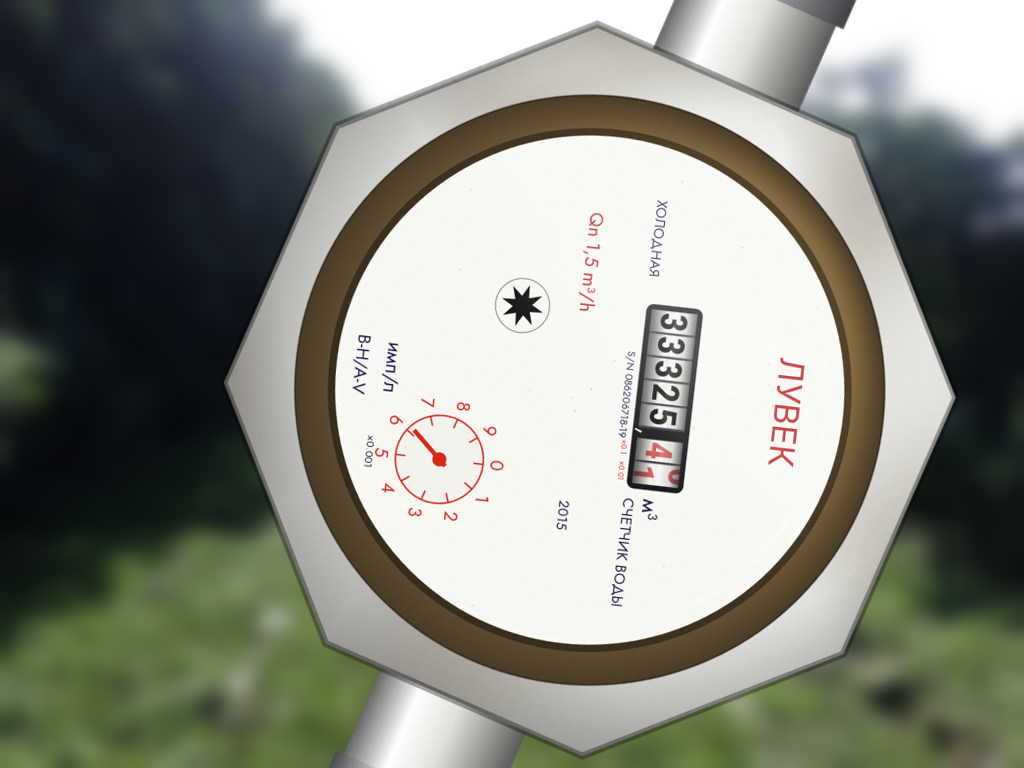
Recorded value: 33325.406 m³
